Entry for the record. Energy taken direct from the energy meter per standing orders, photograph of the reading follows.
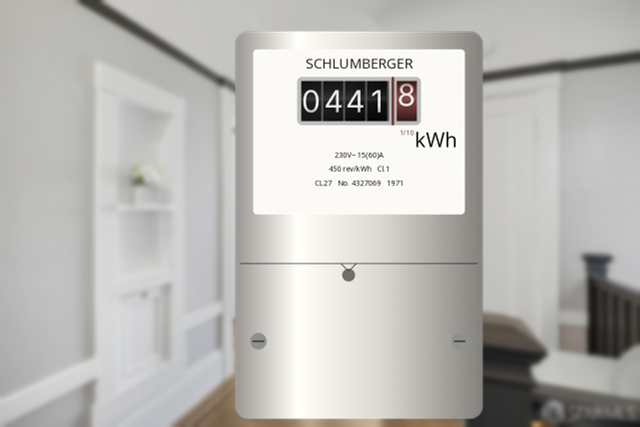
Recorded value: 441.8 kWh
